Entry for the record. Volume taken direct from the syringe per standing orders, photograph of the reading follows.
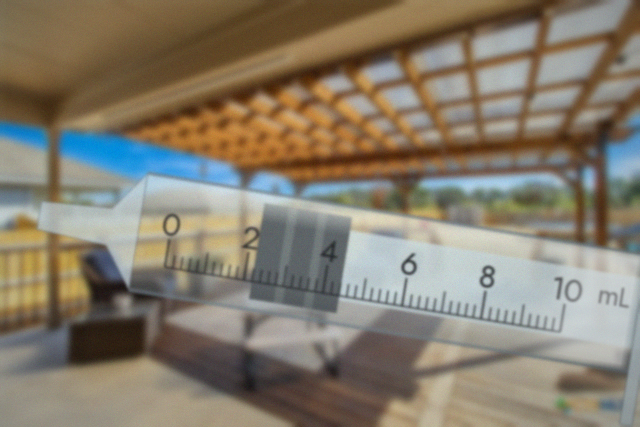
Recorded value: 2.2 mL
